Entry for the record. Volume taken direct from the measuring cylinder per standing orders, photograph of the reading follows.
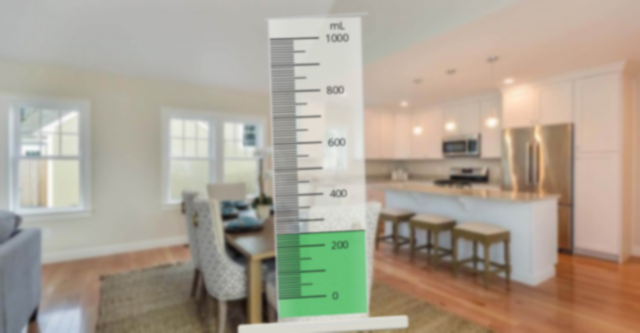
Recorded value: 250 mL
